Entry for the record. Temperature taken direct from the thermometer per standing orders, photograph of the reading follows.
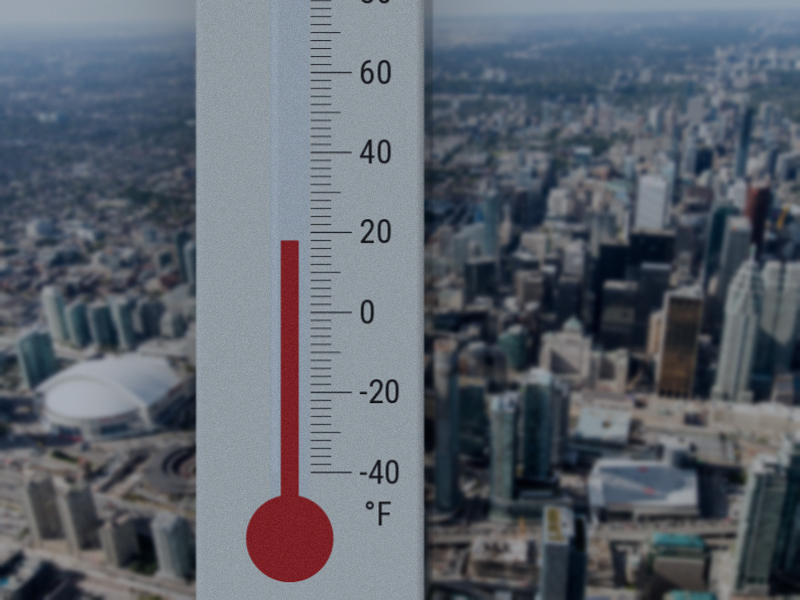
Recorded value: 18 °F
